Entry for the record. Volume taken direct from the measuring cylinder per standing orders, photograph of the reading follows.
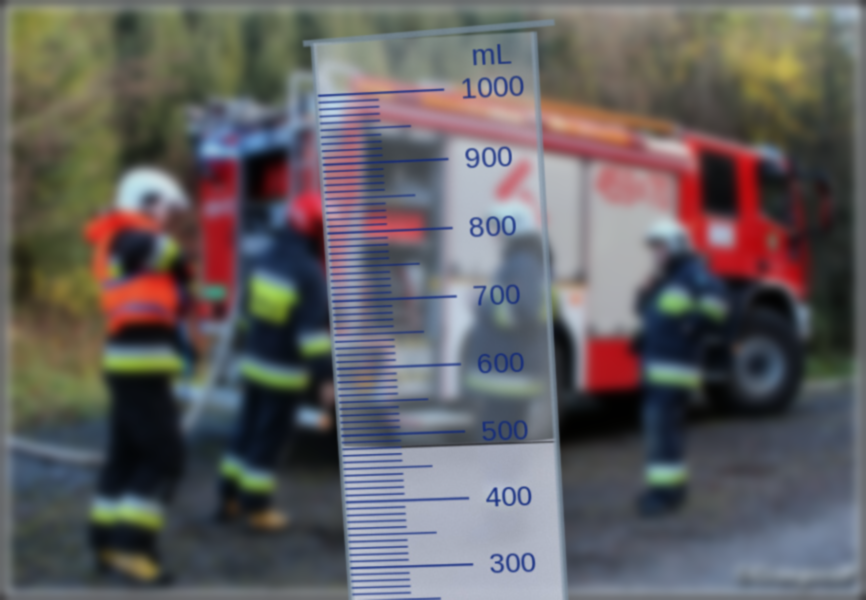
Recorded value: 480 mL
